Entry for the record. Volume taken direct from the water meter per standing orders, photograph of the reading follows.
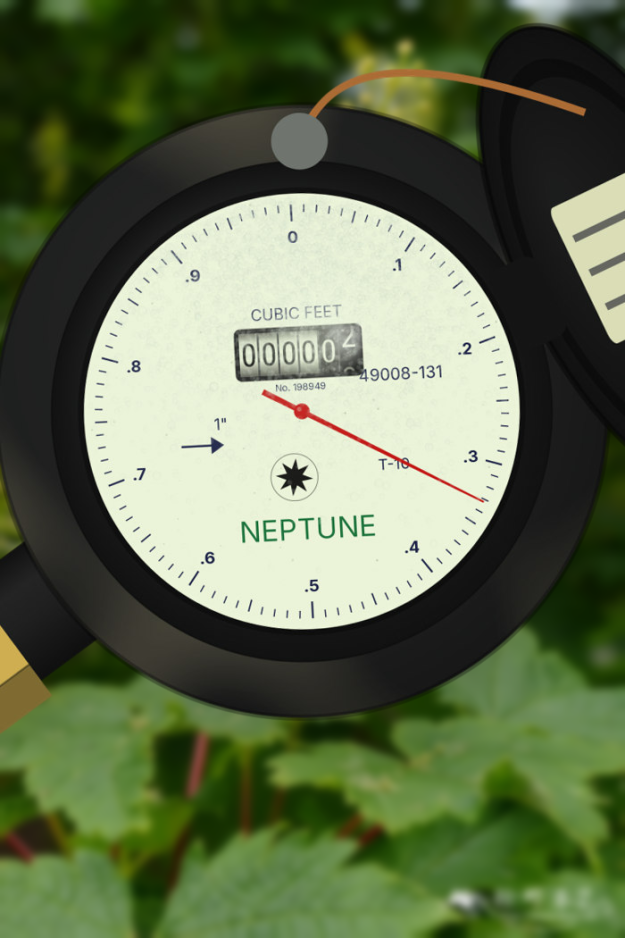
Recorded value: 2.33 ft³
